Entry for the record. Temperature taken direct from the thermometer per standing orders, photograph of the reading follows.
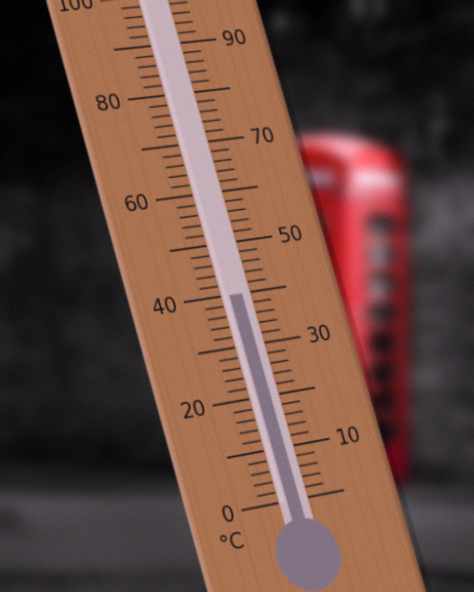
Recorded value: 40 °C
